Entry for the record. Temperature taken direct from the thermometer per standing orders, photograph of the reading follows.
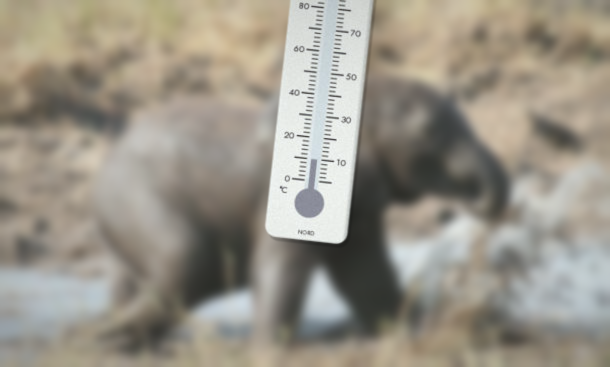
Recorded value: 10 °C
